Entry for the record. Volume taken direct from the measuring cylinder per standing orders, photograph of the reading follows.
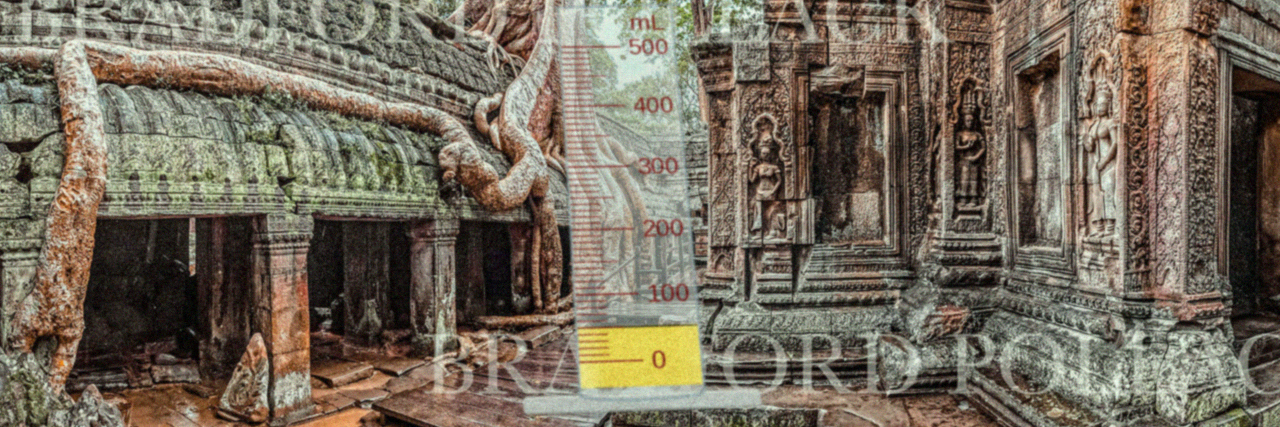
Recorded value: 50 mL
